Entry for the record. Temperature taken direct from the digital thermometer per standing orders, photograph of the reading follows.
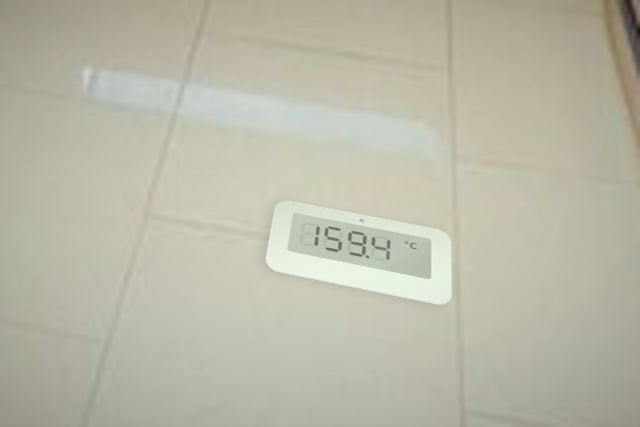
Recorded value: 159.4 °C
